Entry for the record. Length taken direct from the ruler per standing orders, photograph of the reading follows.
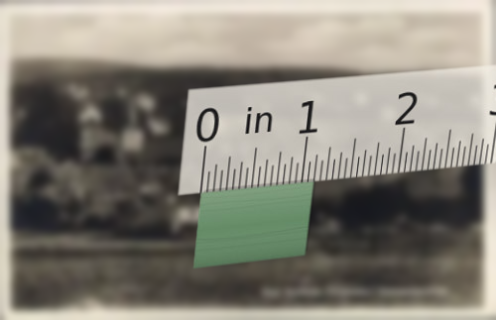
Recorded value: 1.125 in
